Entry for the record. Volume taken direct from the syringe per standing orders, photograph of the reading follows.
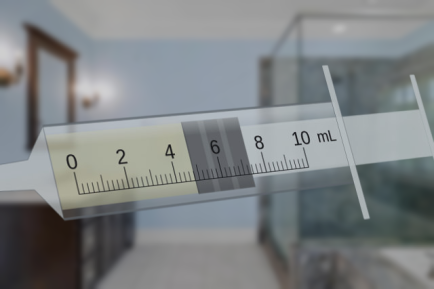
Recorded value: 4.8 mL
